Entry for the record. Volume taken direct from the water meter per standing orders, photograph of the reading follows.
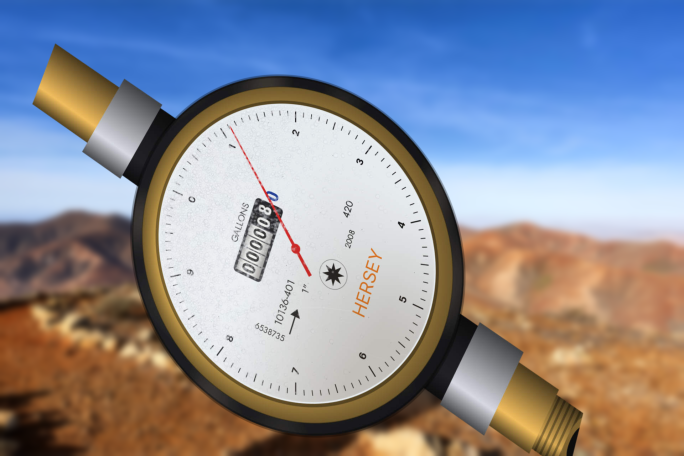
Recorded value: 81.1 gal
